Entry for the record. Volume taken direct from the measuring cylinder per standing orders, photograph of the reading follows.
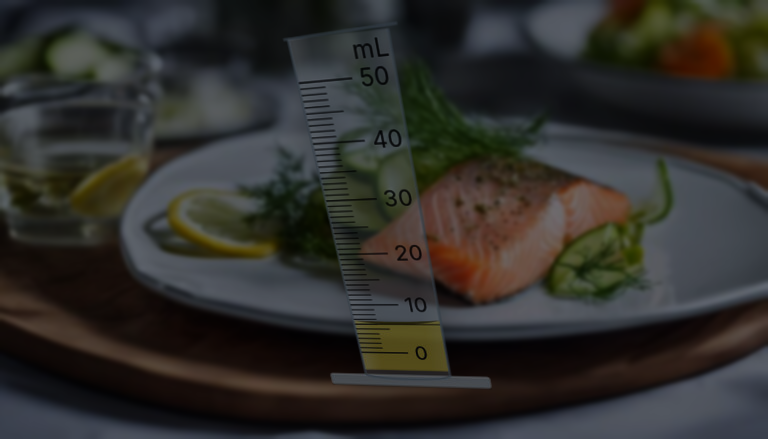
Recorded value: 6 mL
